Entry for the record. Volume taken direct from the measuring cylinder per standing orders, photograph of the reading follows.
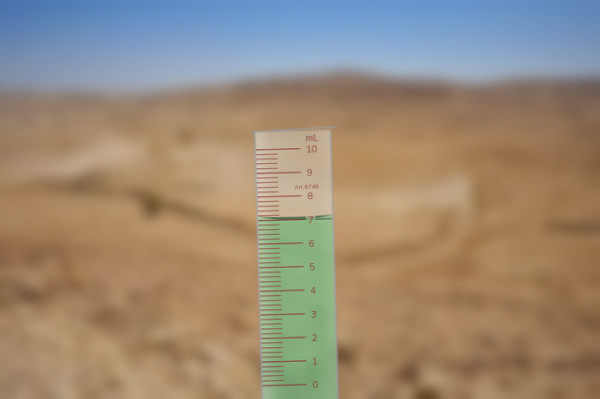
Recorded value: 7 mL
